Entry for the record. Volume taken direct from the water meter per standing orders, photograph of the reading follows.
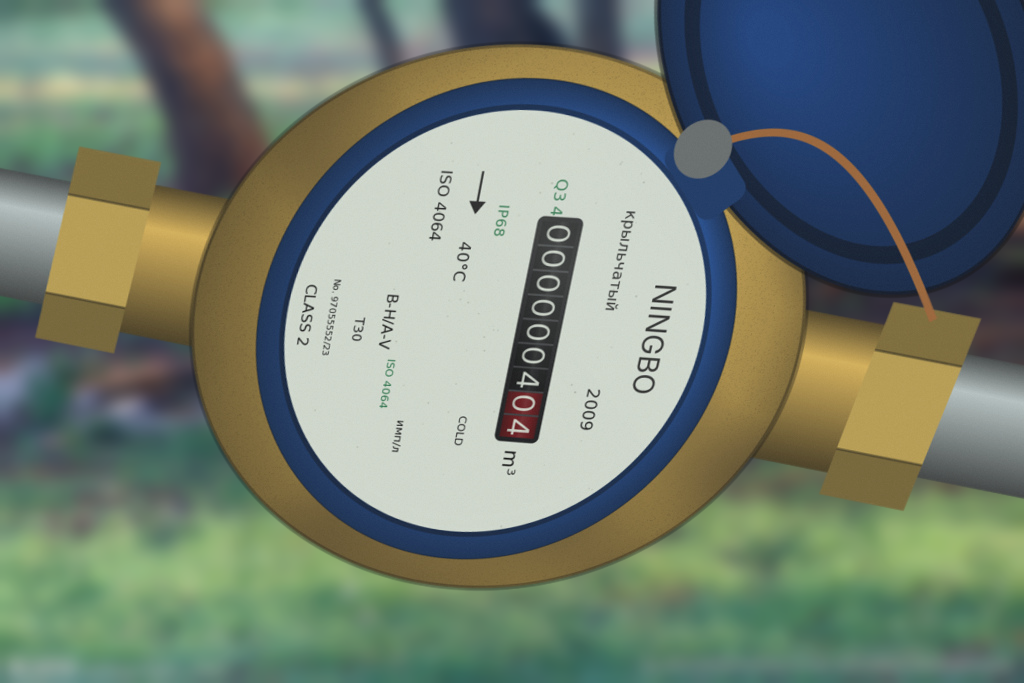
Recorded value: 4.04 m³
